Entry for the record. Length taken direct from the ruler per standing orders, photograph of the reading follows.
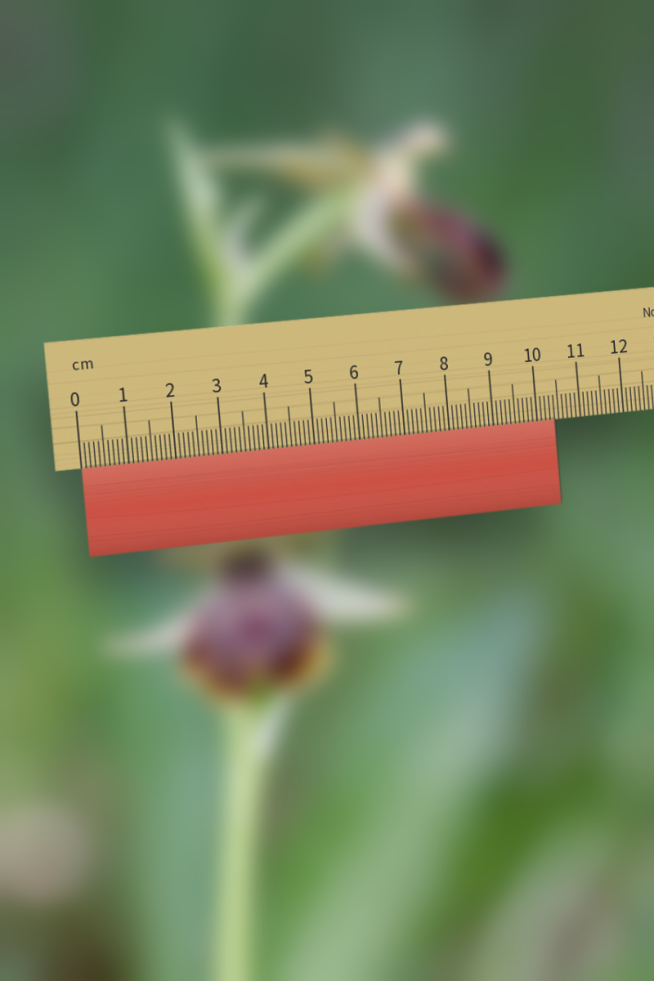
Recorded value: 10.4 cm
